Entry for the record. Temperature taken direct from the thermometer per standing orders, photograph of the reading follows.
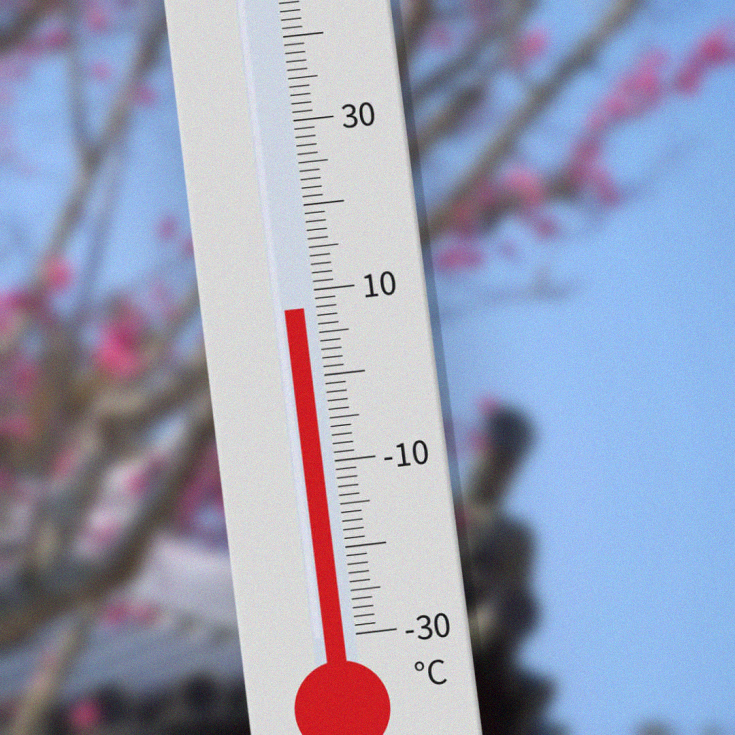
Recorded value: 8 °C
